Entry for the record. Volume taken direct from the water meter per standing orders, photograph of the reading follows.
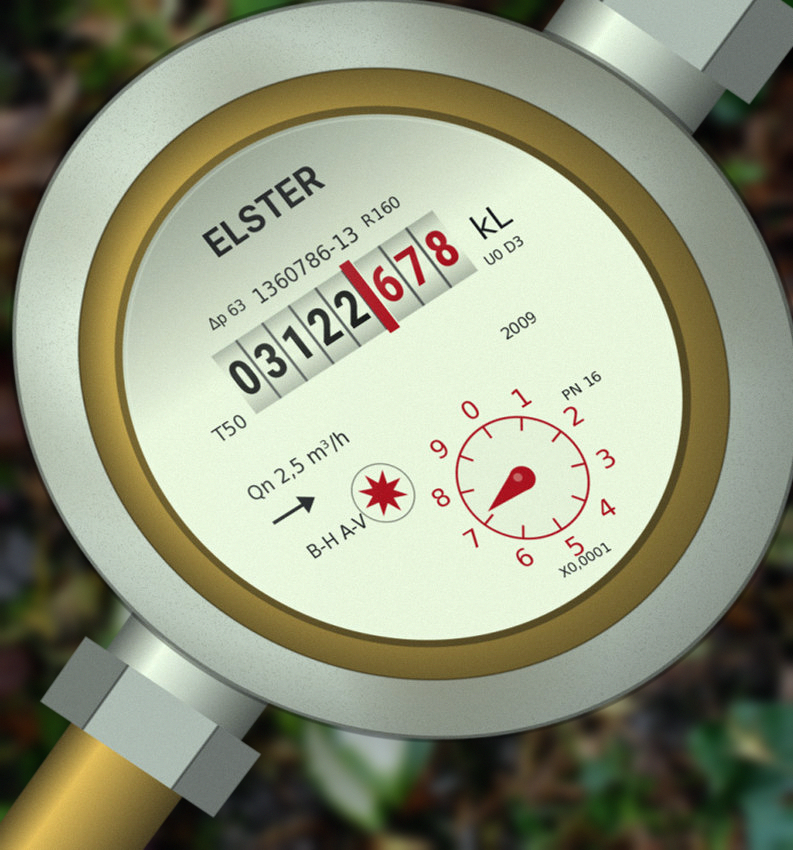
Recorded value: 3122.6787 kL
